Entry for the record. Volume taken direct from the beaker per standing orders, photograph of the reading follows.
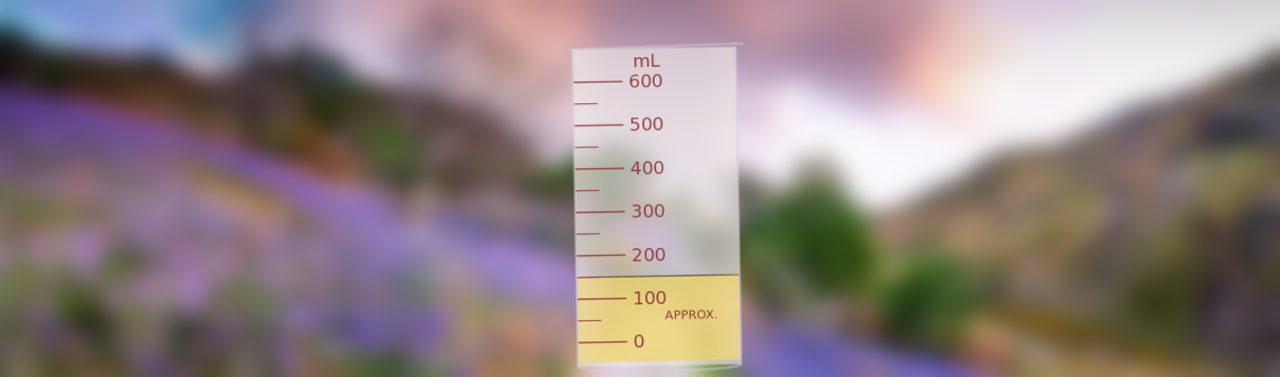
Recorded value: 150 mL
